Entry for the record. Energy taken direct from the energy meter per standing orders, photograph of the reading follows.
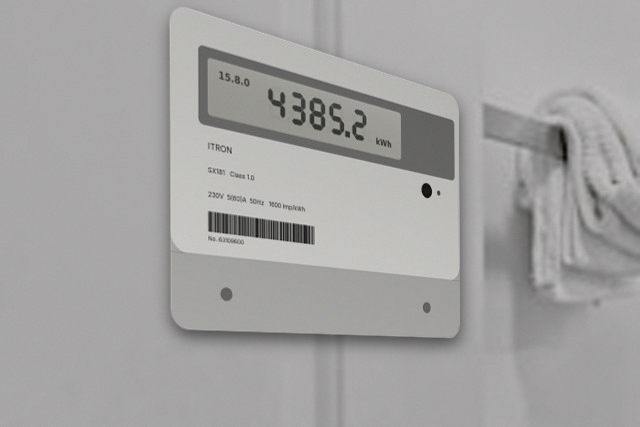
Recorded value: 4385.2 kWh
